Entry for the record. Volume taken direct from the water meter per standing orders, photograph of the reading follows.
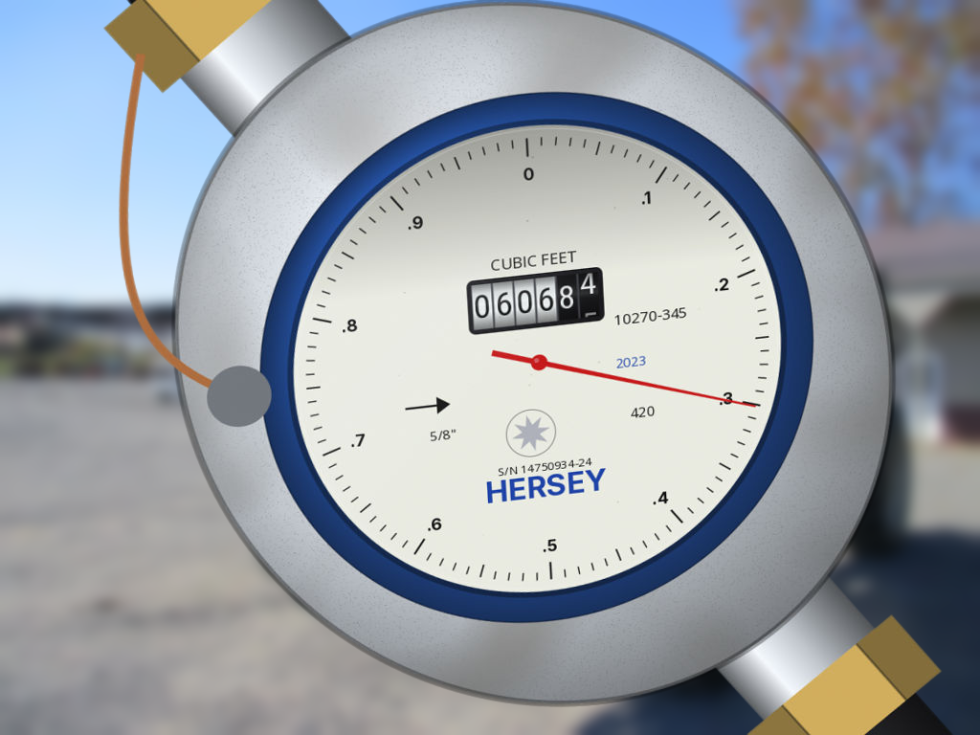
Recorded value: 60684.30 ft³
